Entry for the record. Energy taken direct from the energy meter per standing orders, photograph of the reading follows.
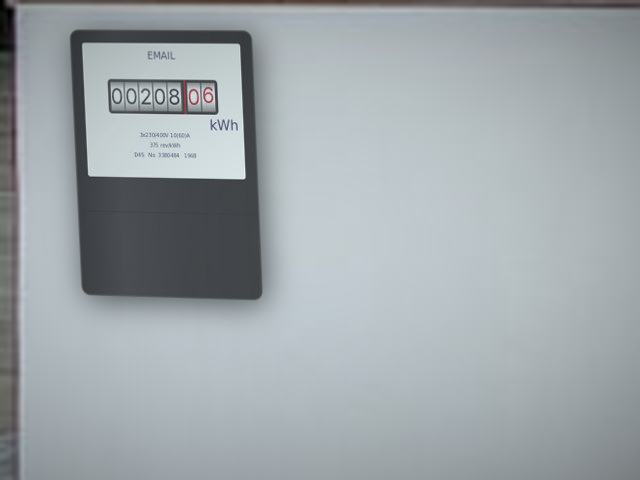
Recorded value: 208.06 kWh
